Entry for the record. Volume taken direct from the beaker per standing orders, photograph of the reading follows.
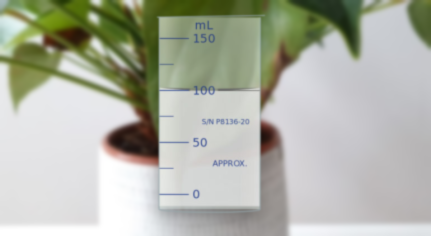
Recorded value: 100 mL
